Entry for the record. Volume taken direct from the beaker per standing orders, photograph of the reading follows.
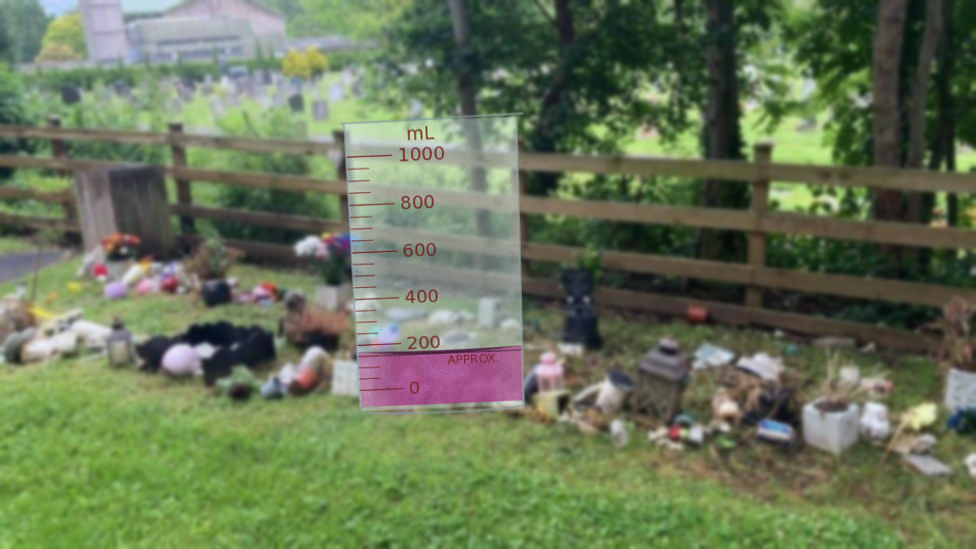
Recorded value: 150 mL
